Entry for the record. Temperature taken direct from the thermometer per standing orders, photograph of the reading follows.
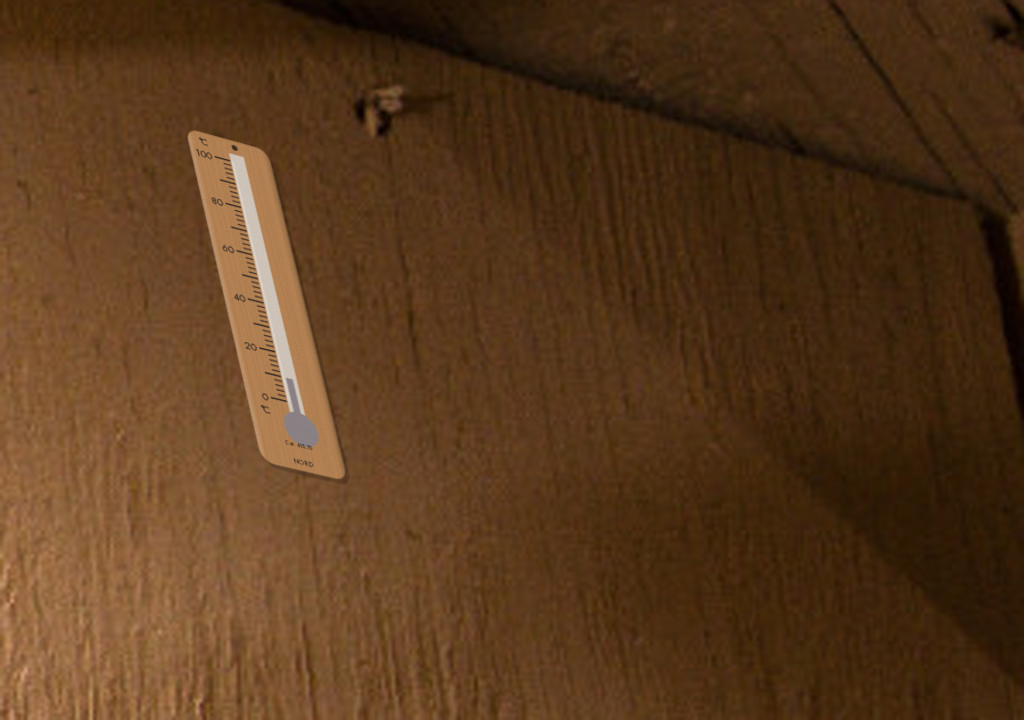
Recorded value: 10 °C
